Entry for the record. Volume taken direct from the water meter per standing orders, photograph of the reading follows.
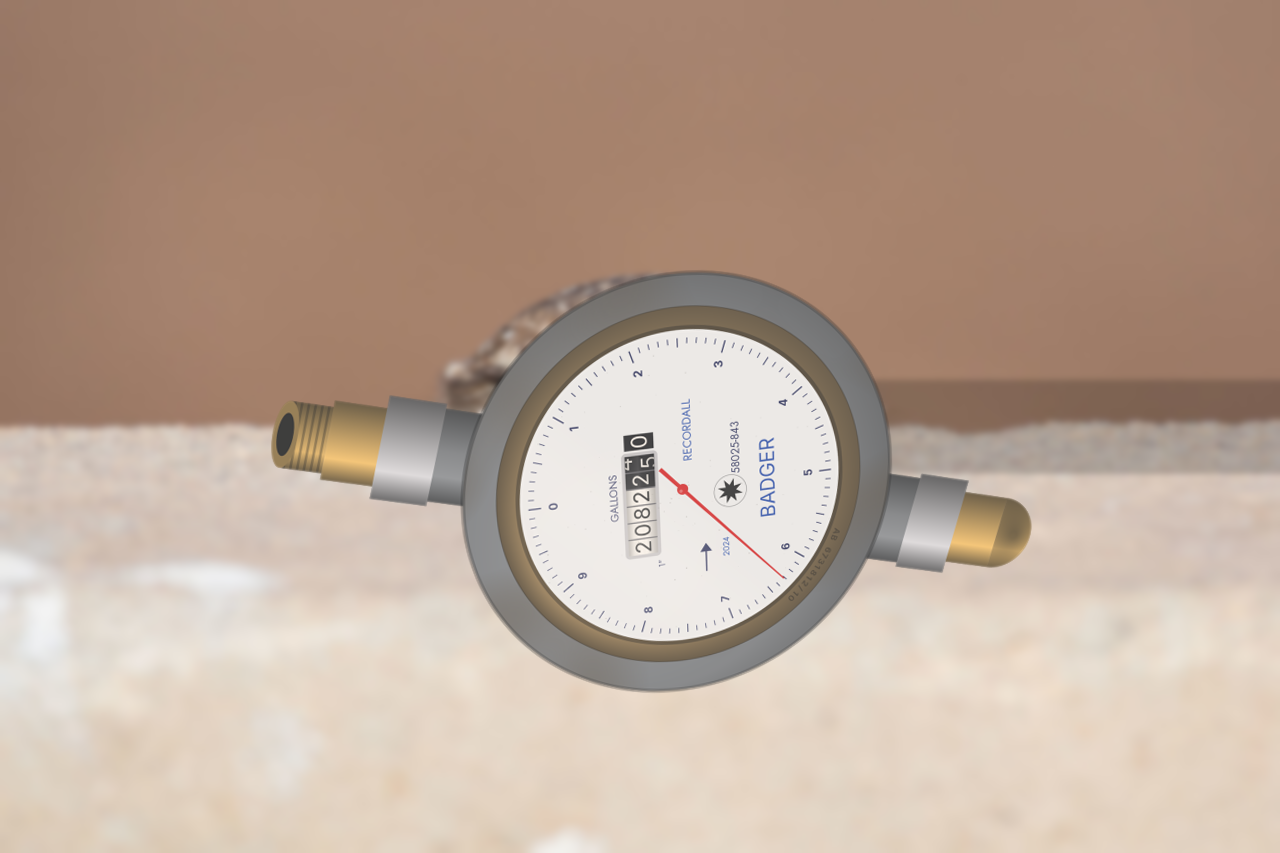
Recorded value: 2082246.3 gal
